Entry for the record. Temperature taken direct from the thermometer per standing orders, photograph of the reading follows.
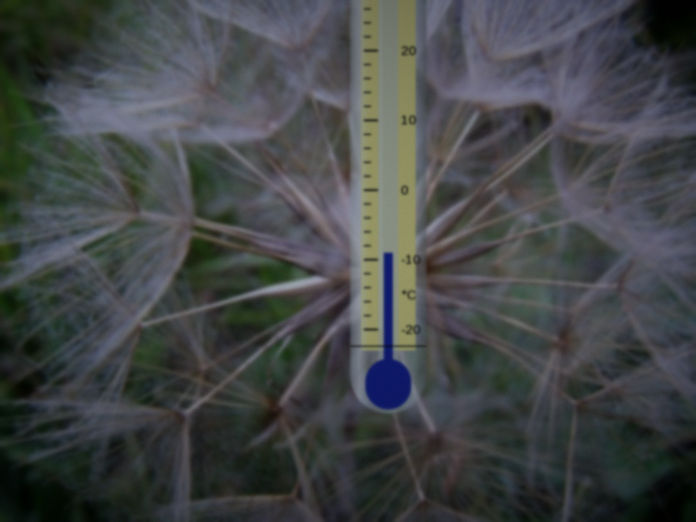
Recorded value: -9 °C
